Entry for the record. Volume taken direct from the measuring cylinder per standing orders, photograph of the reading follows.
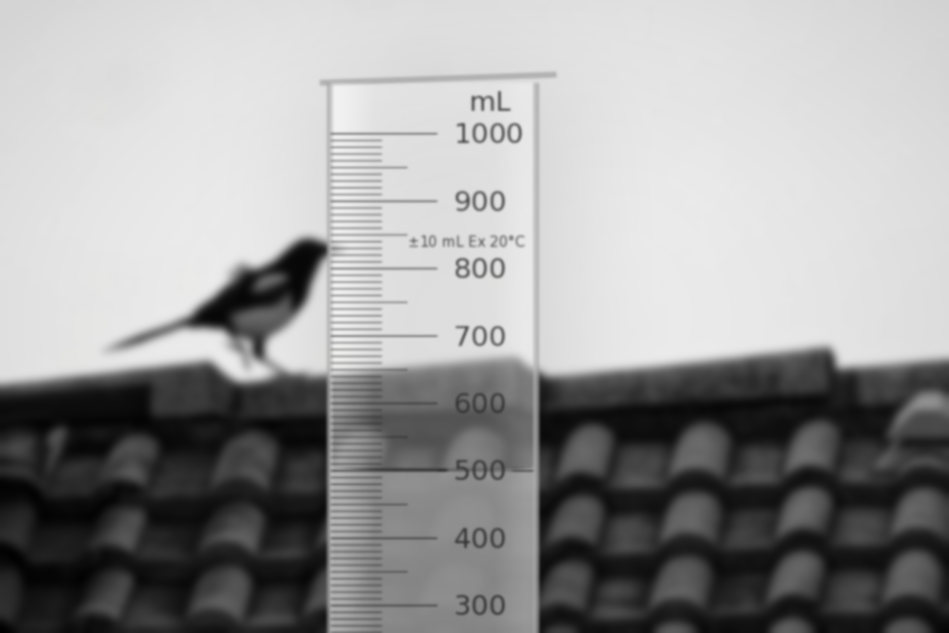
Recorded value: 500 mL
